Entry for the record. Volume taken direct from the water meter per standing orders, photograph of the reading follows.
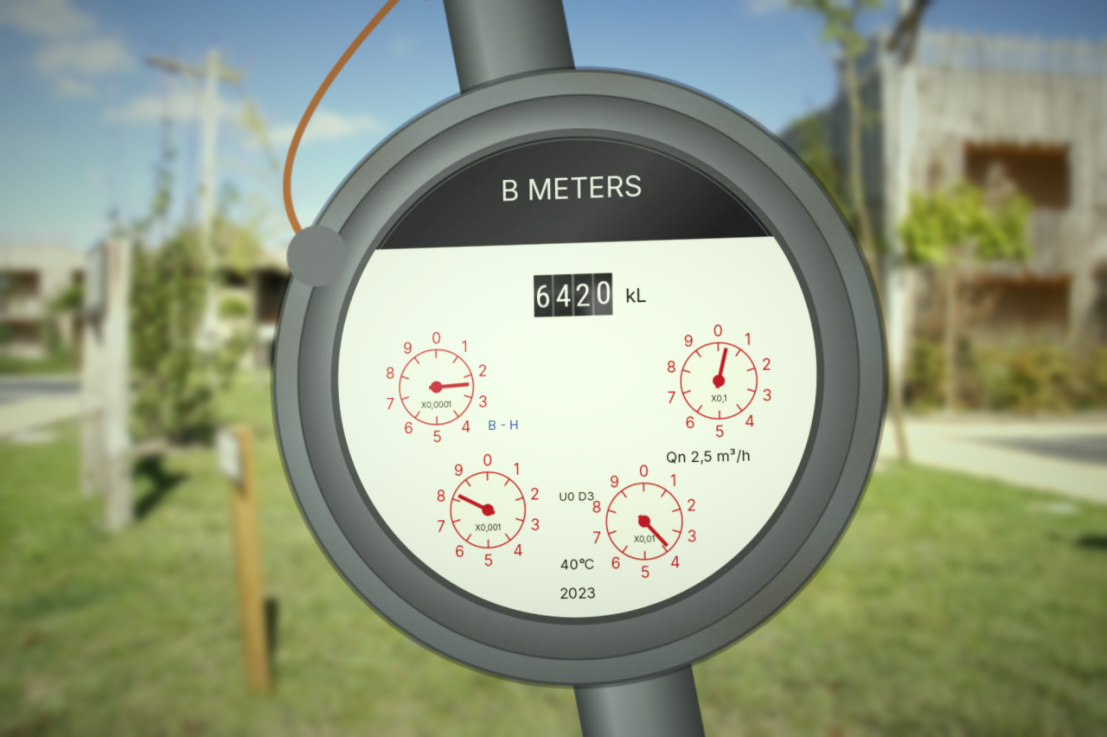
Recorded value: 6420.0382 kL
